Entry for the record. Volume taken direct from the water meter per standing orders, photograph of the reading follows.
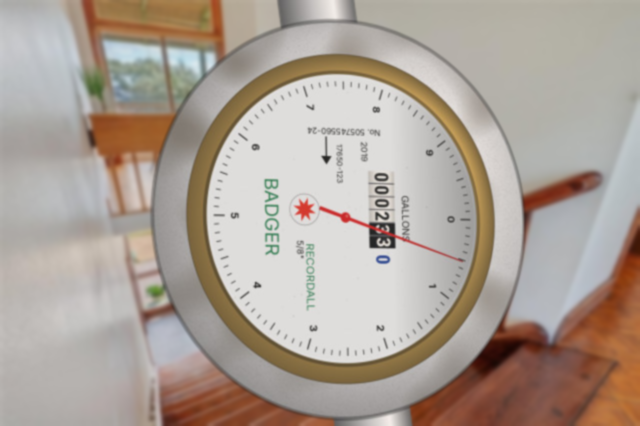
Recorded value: 2330.5 gal
